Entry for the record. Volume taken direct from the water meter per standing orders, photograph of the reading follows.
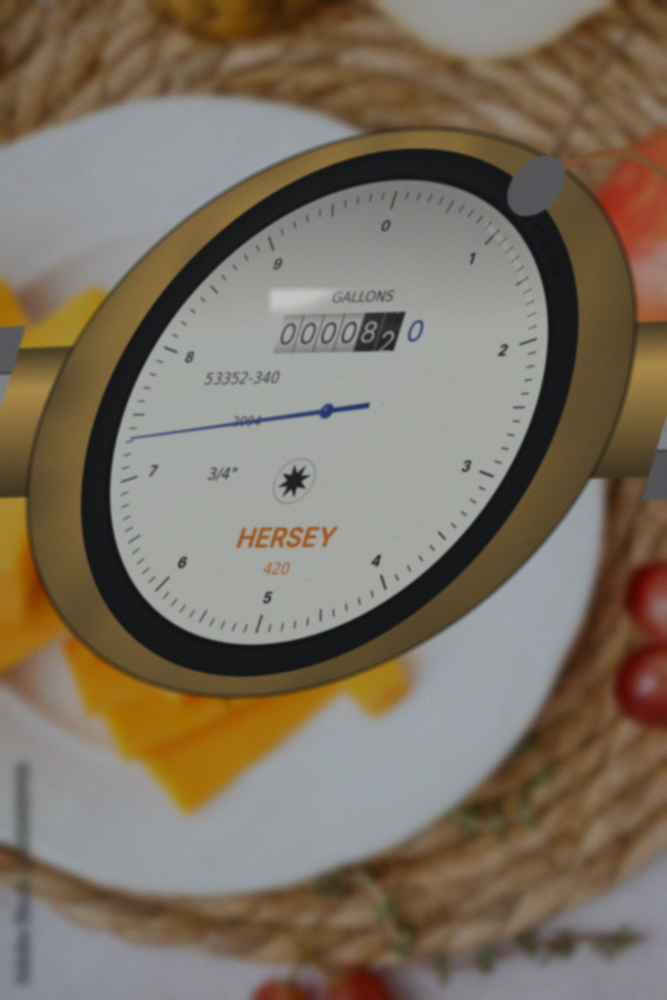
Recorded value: 817.3 gal
